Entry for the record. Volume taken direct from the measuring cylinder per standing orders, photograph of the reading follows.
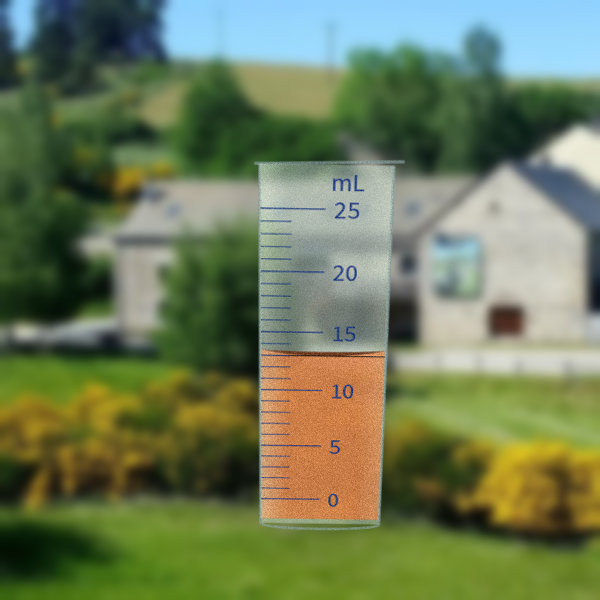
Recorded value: 13 mL
